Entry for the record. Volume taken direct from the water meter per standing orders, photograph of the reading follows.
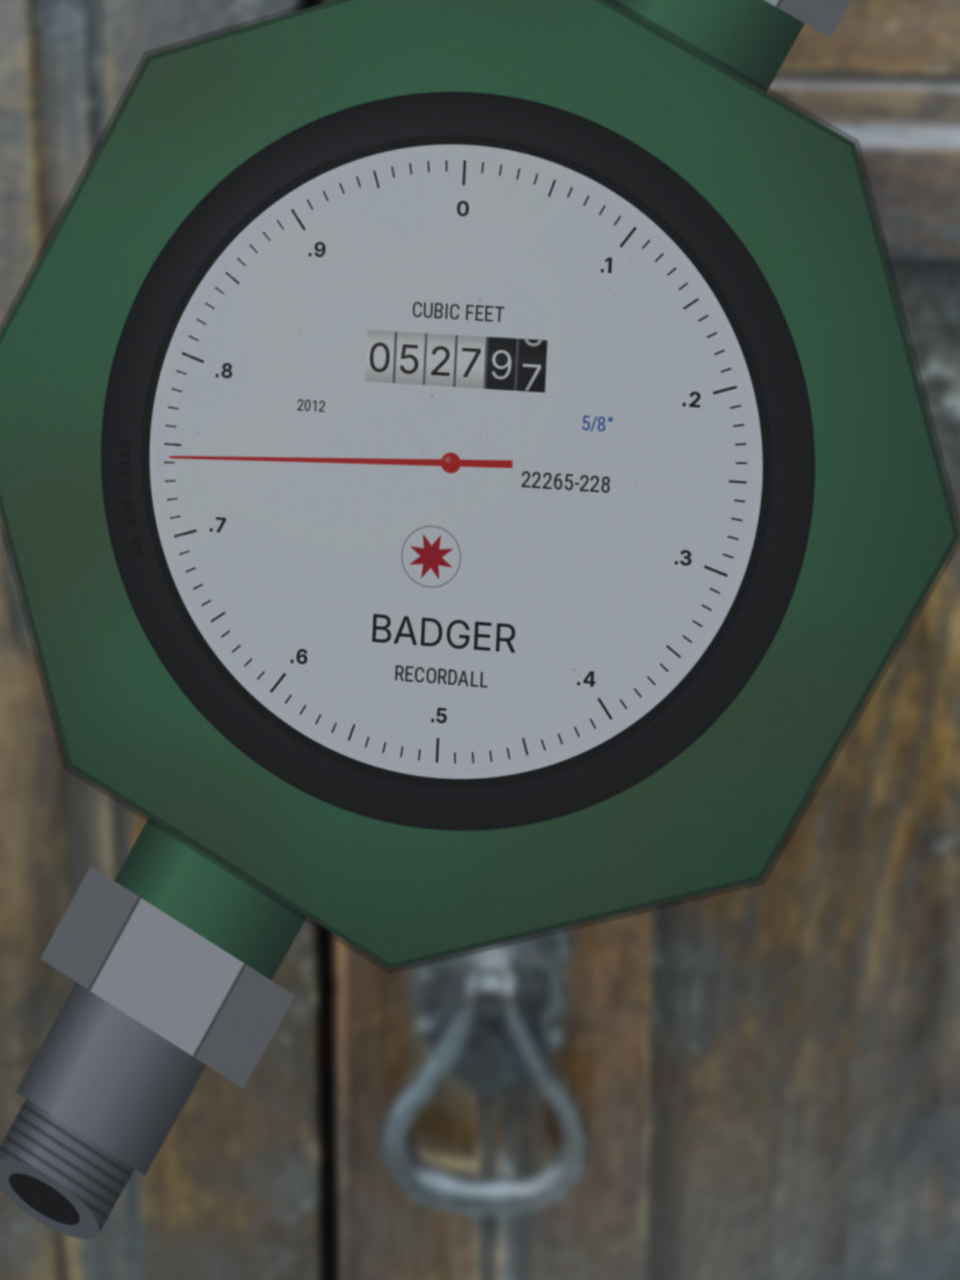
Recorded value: 52796.74 ft³
